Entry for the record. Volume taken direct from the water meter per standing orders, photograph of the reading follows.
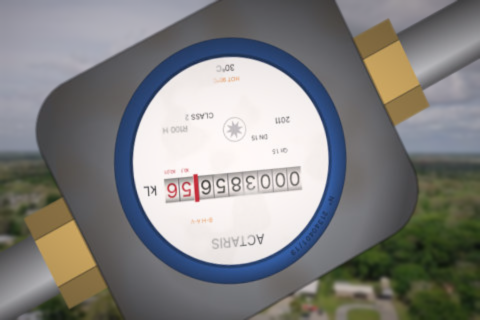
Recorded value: 3856.56 kL
